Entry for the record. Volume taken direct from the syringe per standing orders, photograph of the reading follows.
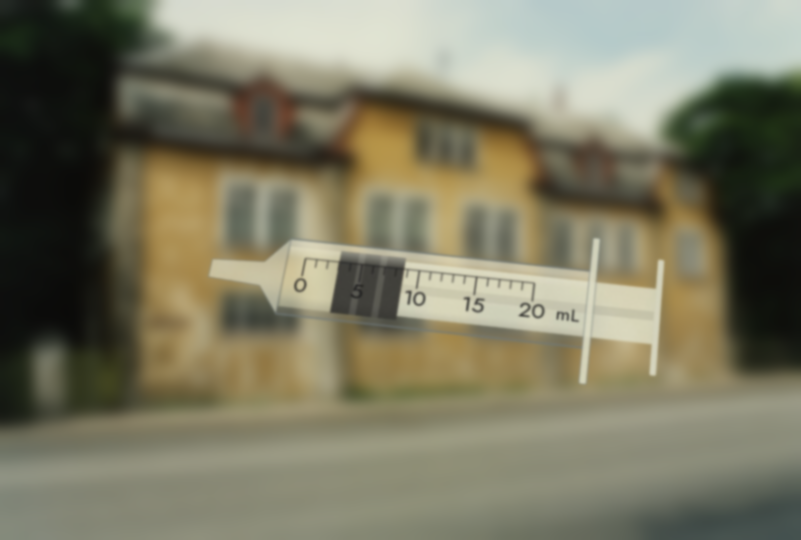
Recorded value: 3 mL
